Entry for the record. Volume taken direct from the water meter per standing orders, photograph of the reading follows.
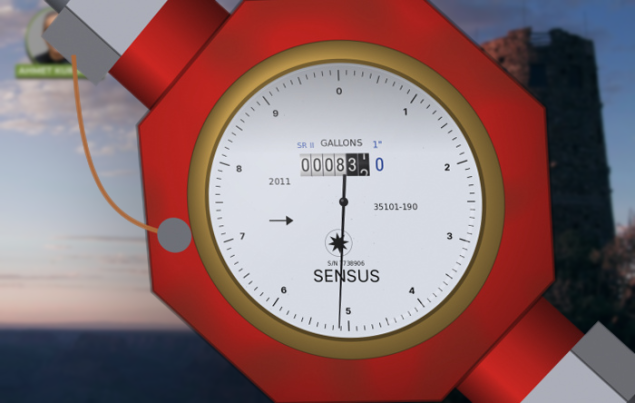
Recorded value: 8315.1 gal
